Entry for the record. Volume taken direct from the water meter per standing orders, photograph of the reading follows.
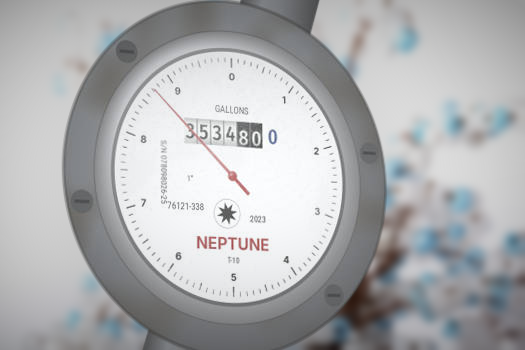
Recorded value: 3534798.7 gal
